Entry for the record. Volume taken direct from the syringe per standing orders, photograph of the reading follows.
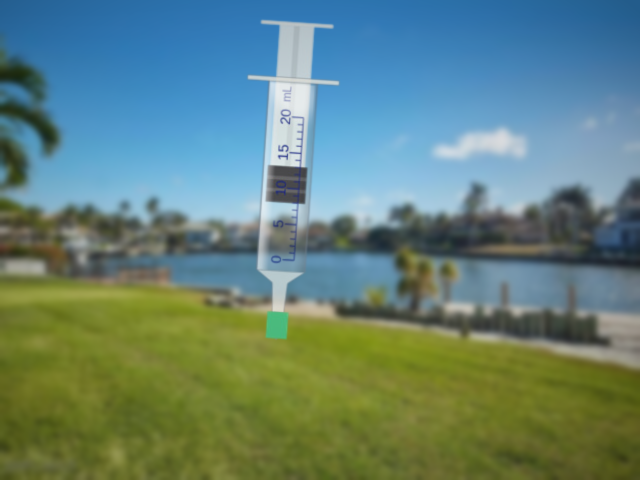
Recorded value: 8 mL
